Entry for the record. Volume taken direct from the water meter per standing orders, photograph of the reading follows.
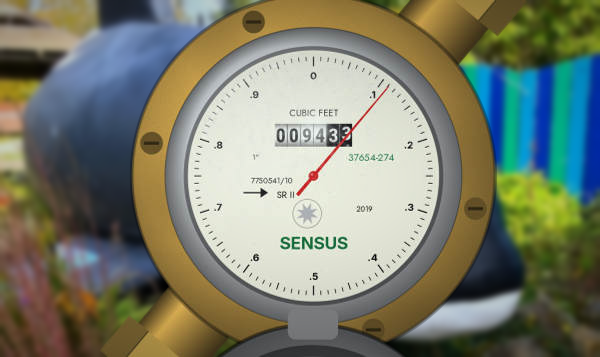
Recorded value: 9433.11 ft³
